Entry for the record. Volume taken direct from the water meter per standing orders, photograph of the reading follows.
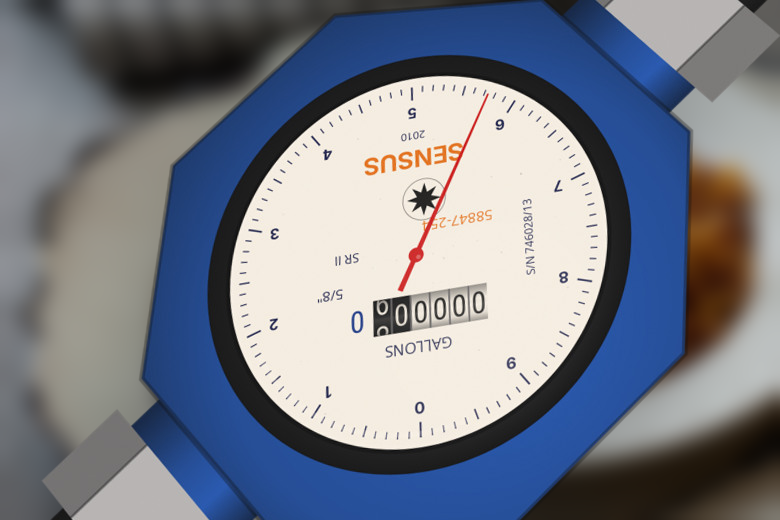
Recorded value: 85.7 gal
